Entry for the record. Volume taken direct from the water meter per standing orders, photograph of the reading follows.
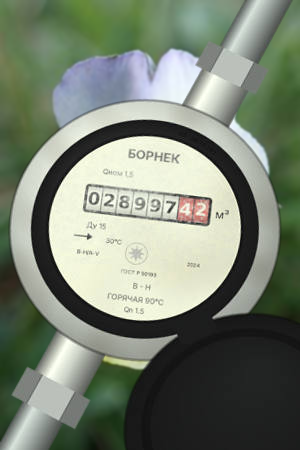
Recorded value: 28997.42 m³
